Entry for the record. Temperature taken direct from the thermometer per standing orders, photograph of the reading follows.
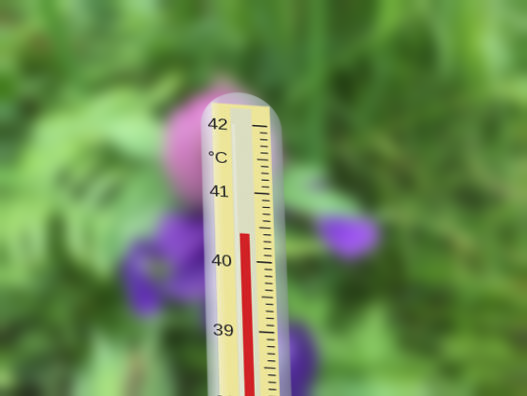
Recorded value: 40.4 °C
